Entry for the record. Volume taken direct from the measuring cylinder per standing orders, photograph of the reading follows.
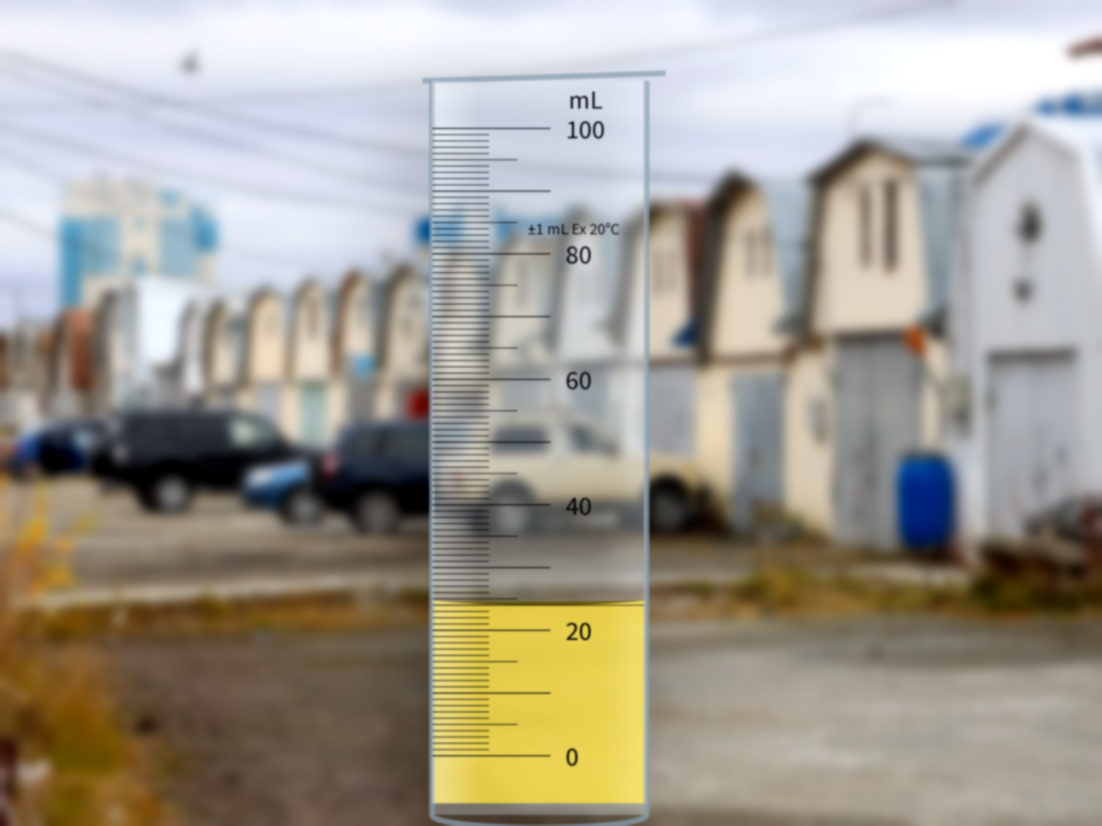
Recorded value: 24 mL
